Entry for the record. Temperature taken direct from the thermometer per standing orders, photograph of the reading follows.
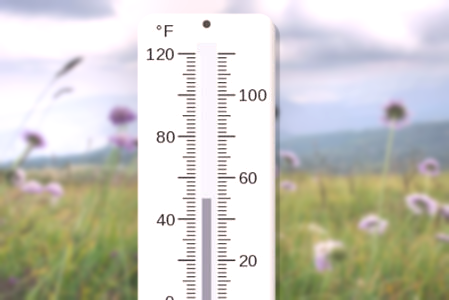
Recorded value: 50 °F
